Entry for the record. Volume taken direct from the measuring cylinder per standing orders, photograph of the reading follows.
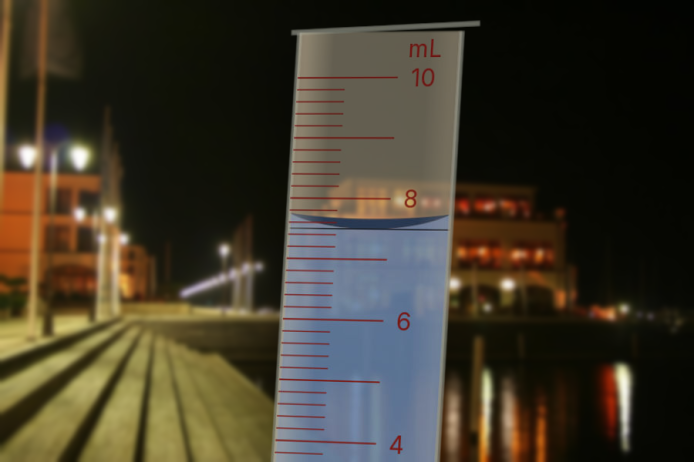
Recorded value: 7.5 mL
